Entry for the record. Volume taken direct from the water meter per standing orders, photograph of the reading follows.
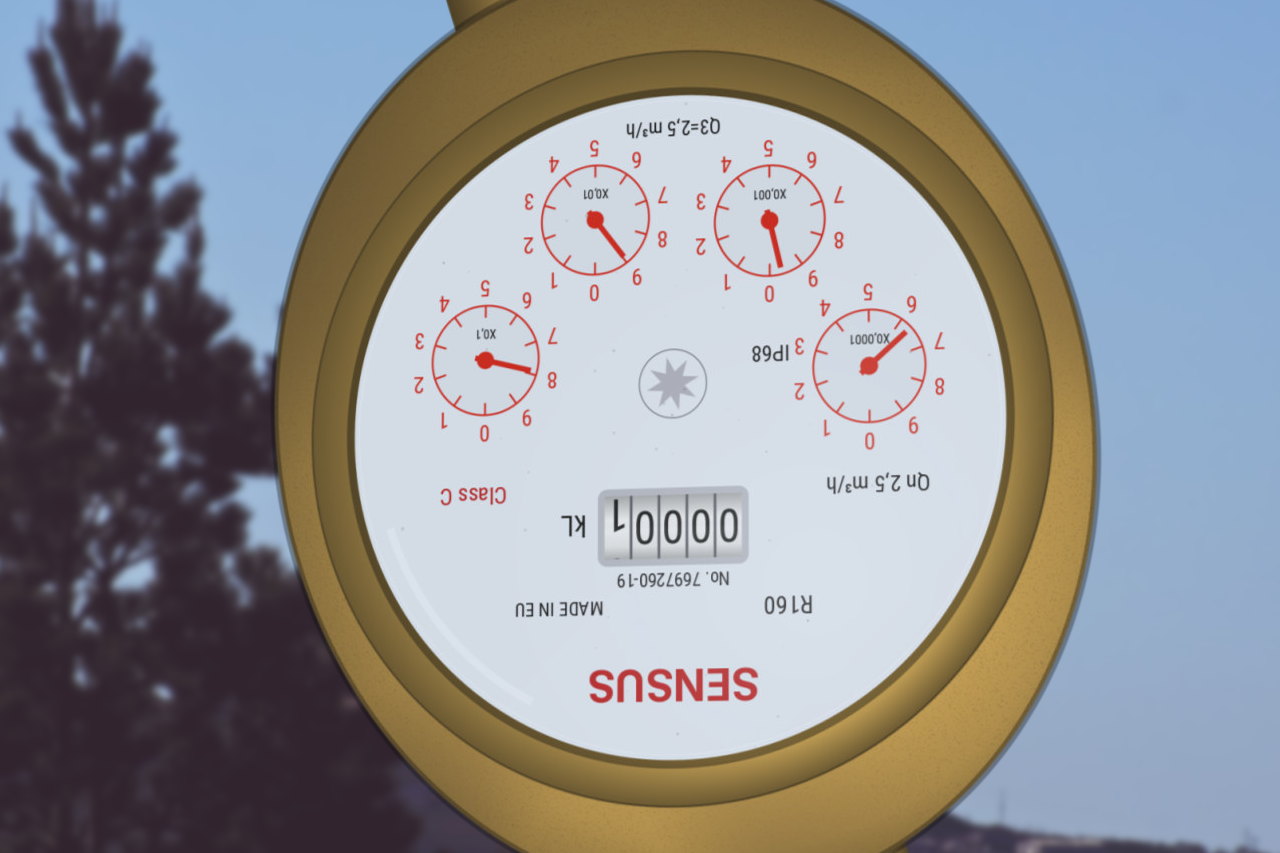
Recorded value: 0.7896 kL
